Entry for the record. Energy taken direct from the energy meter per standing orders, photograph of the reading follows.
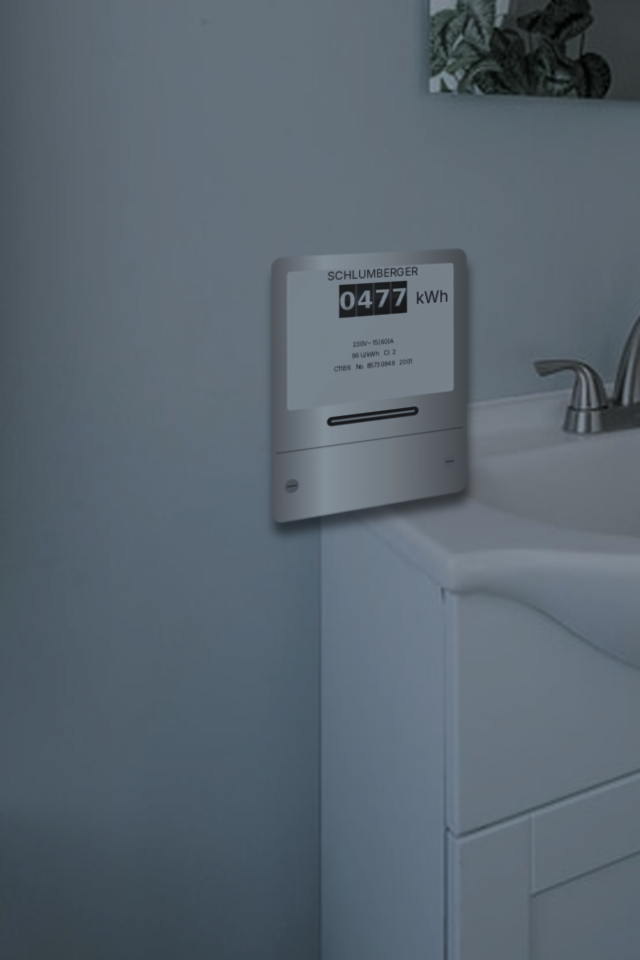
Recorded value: 477 kWh
